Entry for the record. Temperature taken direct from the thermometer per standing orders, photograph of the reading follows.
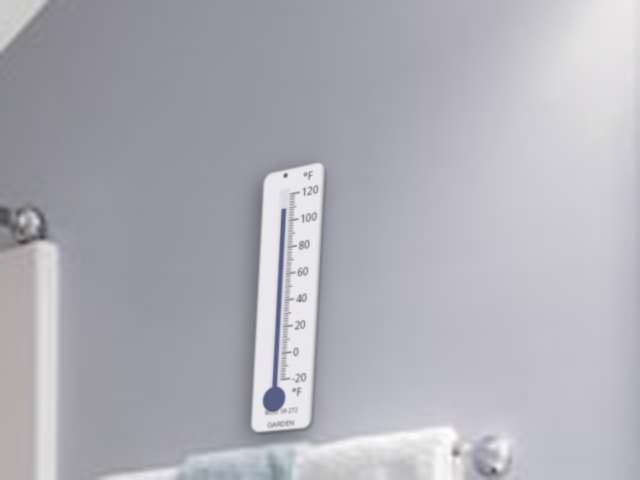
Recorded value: 110 °F
